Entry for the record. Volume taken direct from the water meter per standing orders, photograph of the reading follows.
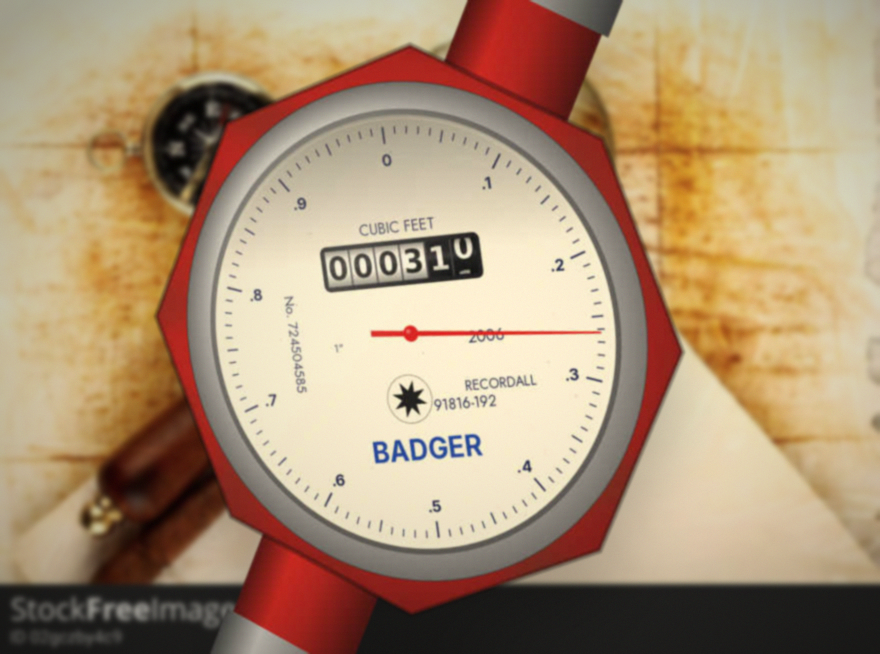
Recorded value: 310.26 ft³
